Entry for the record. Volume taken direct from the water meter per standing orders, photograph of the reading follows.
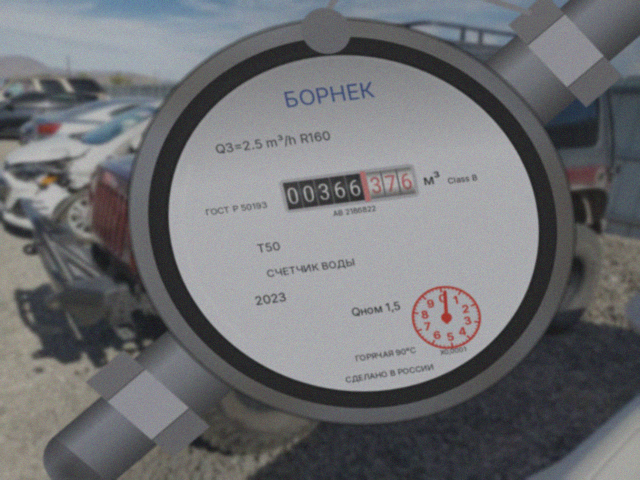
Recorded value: 366.3760 m³
